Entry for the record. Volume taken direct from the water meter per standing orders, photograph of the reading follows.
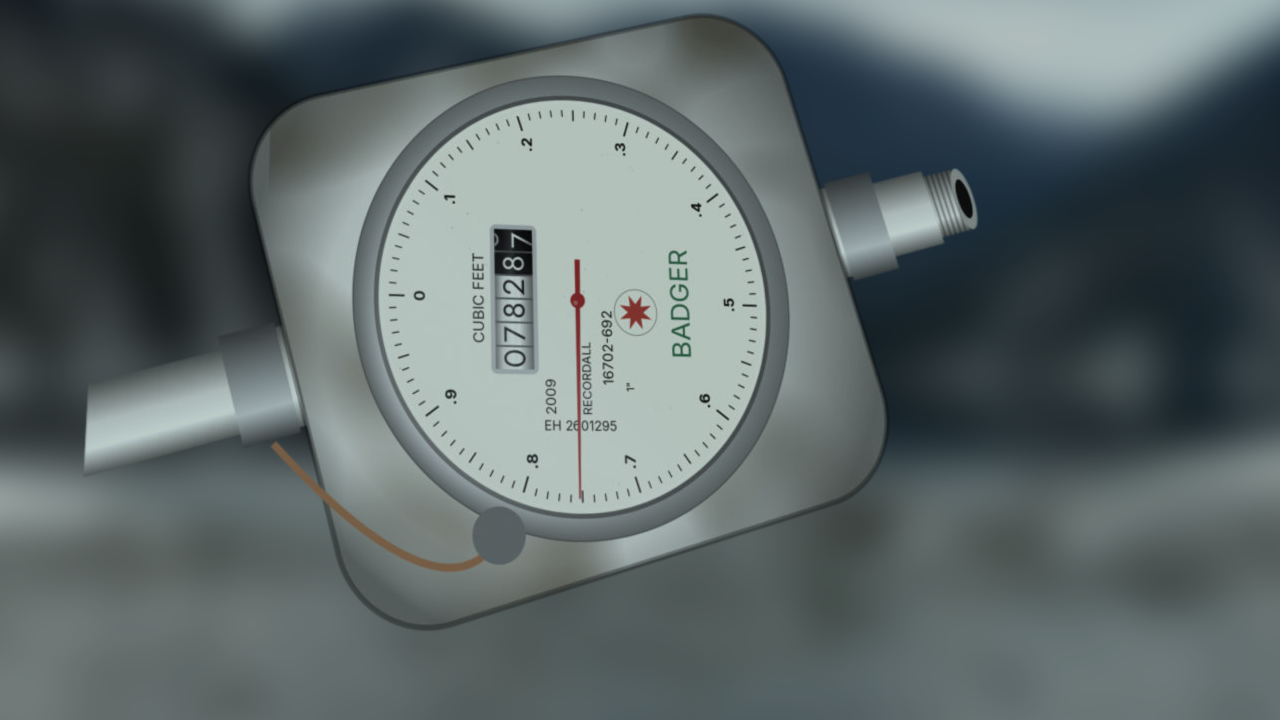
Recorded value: 78286.75 ft³
